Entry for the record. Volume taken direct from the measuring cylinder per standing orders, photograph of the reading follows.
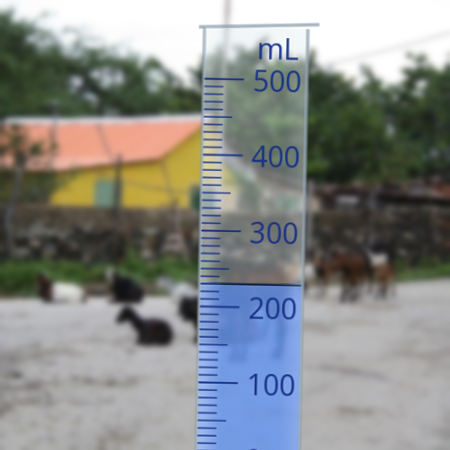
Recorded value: 230 mL
